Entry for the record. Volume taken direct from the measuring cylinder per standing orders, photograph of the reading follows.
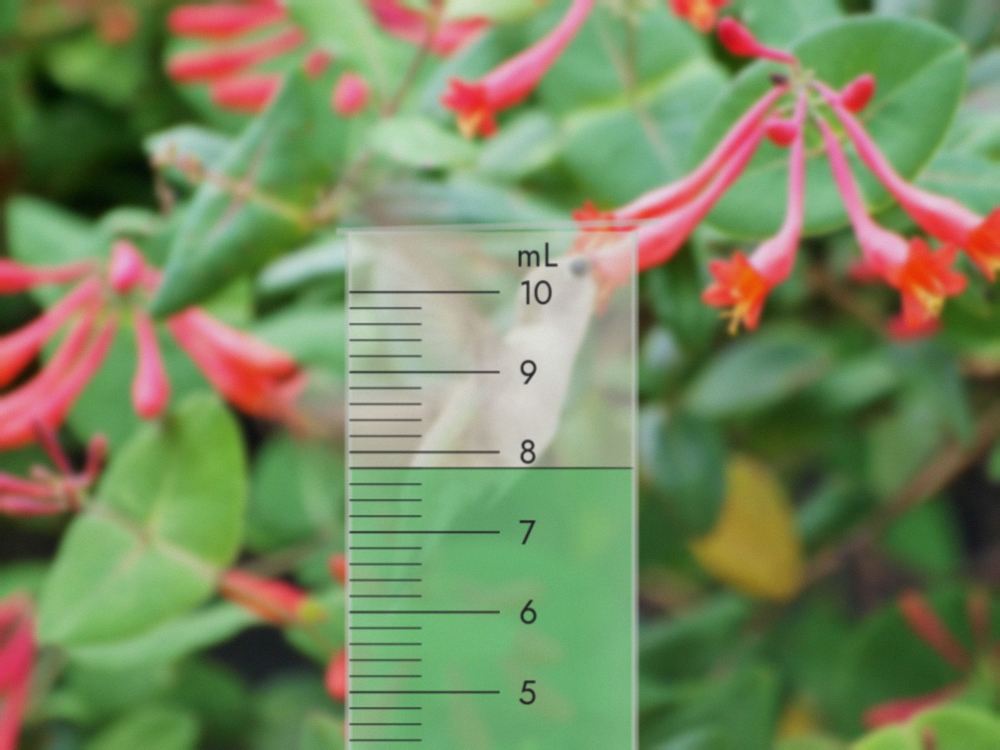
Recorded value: 7.8 mL
